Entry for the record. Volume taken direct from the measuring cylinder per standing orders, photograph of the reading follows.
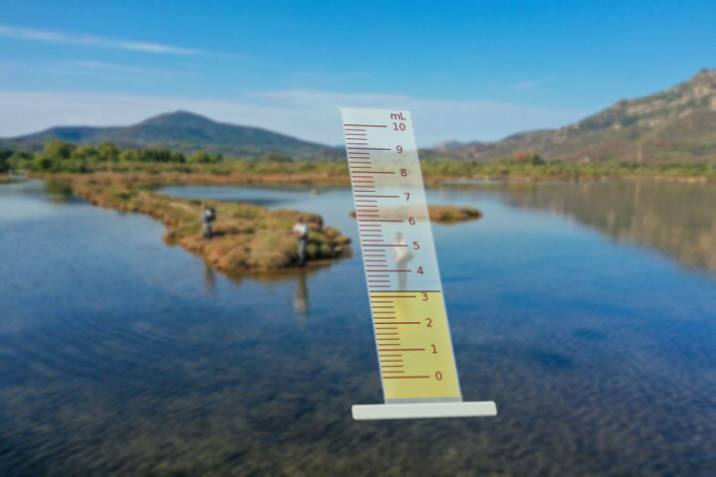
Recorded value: 3.2 mL
